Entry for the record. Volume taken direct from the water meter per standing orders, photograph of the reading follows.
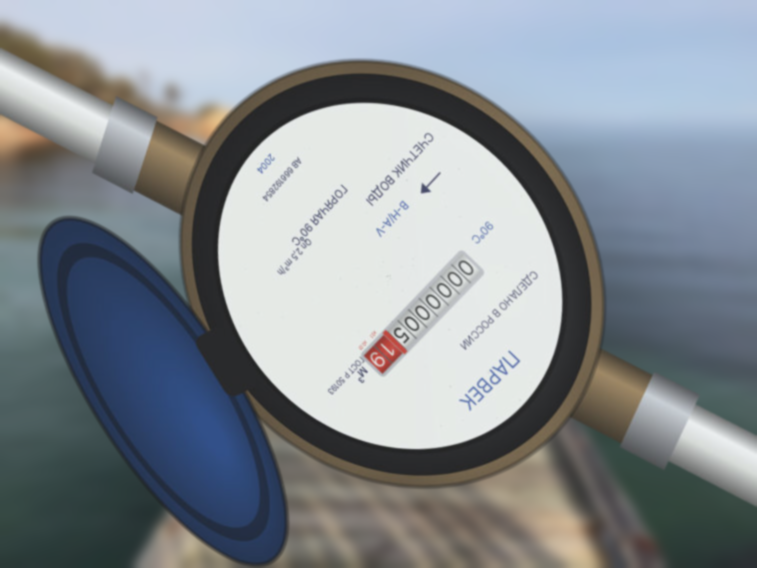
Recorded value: 5.19 m³
